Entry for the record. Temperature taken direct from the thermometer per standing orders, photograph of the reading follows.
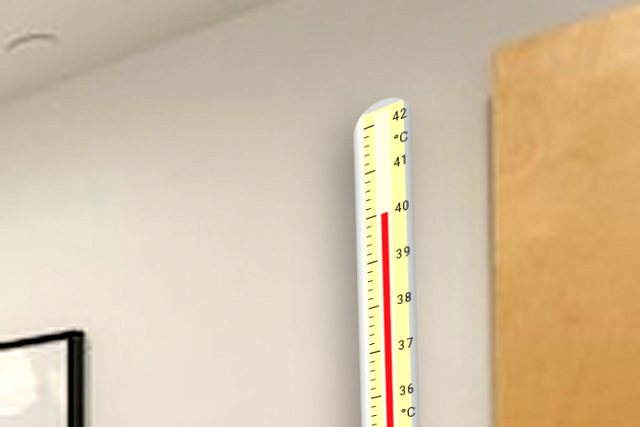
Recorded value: 40 °C
